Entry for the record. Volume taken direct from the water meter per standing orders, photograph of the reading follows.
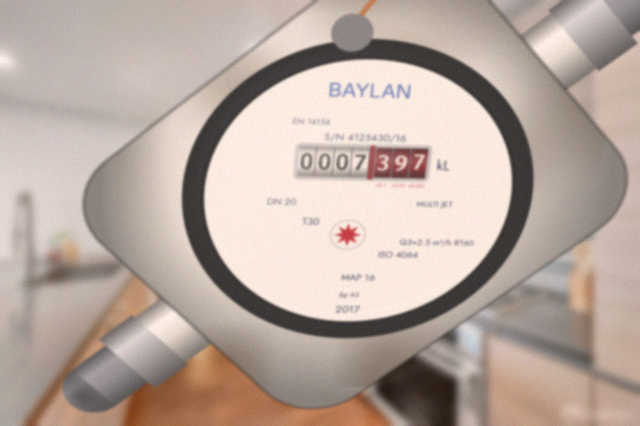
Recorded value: 7.397 kL
